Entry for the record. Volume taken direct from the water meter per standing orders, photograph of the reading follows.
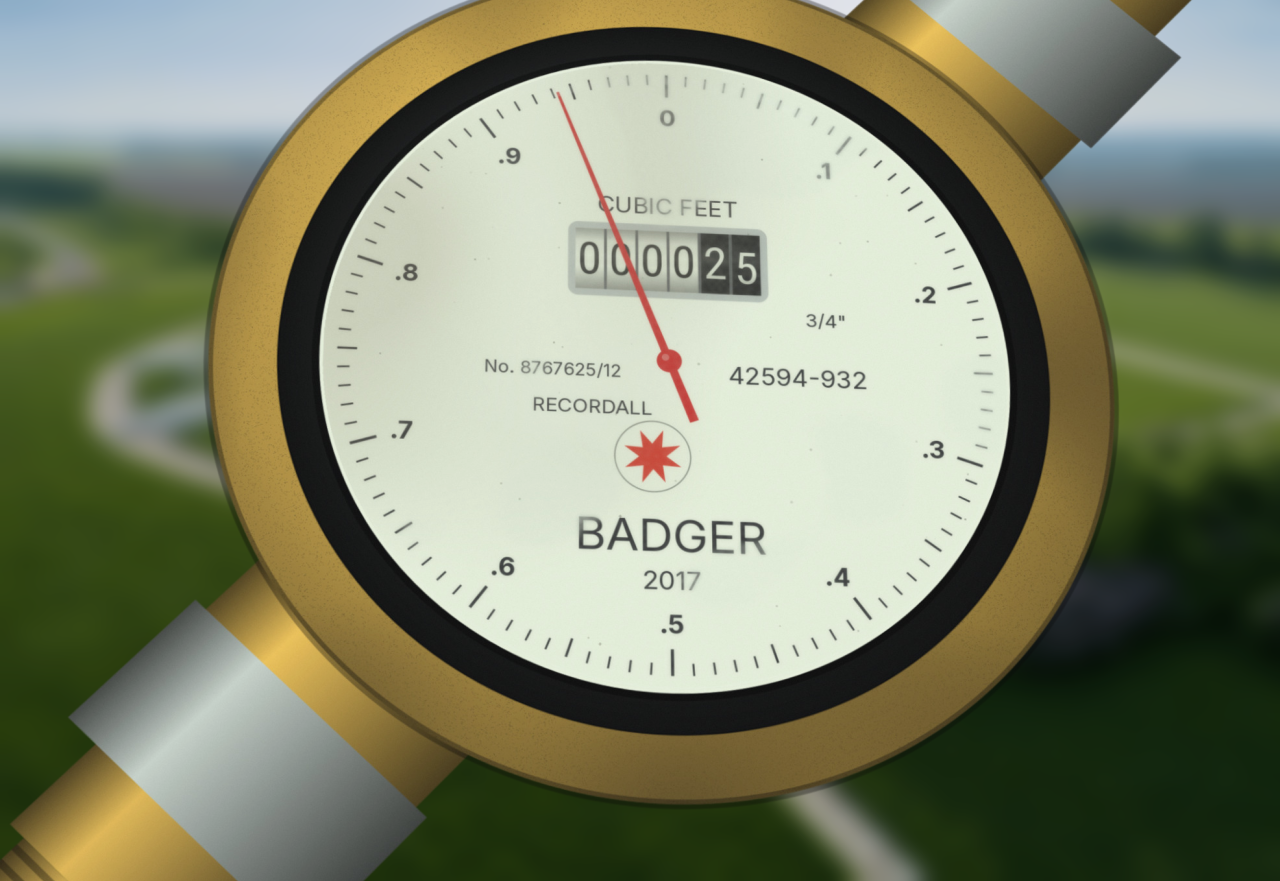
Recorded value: 24.94 ft³
